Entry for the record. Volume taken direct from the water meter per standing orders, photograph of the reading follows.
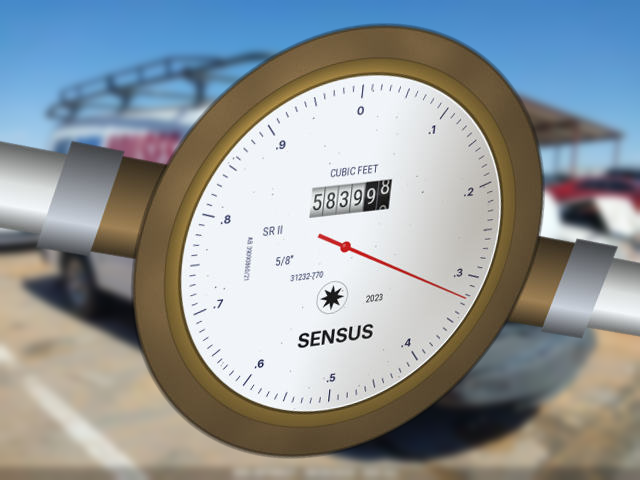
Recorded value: 583998.32 ft³
